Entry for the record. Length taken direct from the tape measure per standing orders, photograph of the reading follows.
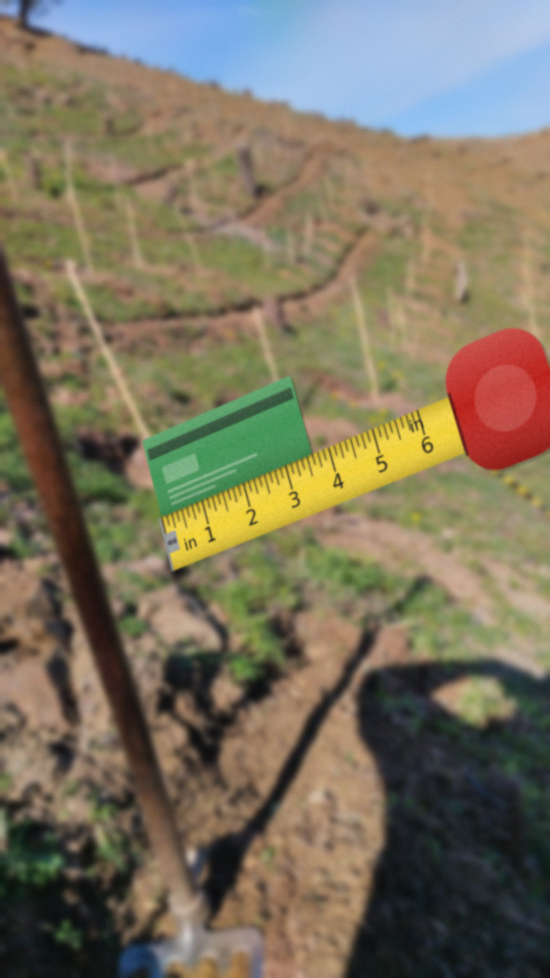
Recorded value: 3.625 in
